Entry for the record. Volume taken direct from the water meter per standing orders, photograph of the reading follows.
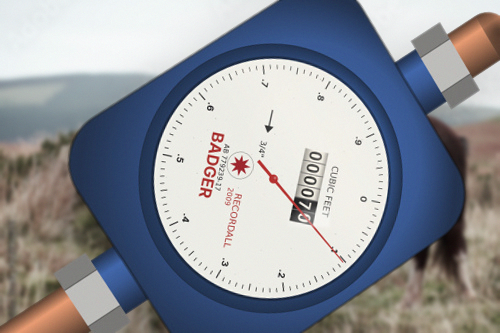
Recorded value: 70.10 ft³
